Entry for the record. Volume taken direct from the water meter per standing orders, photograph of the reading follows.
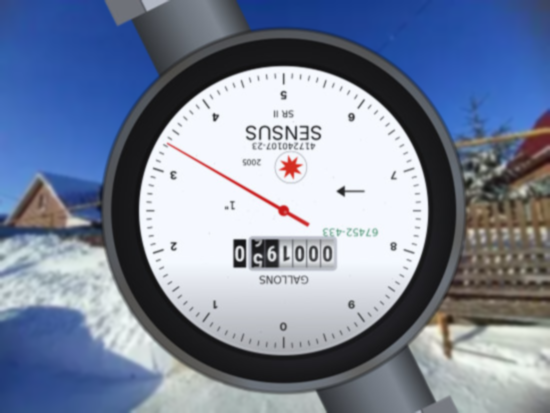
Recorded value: 1953.3 gal
